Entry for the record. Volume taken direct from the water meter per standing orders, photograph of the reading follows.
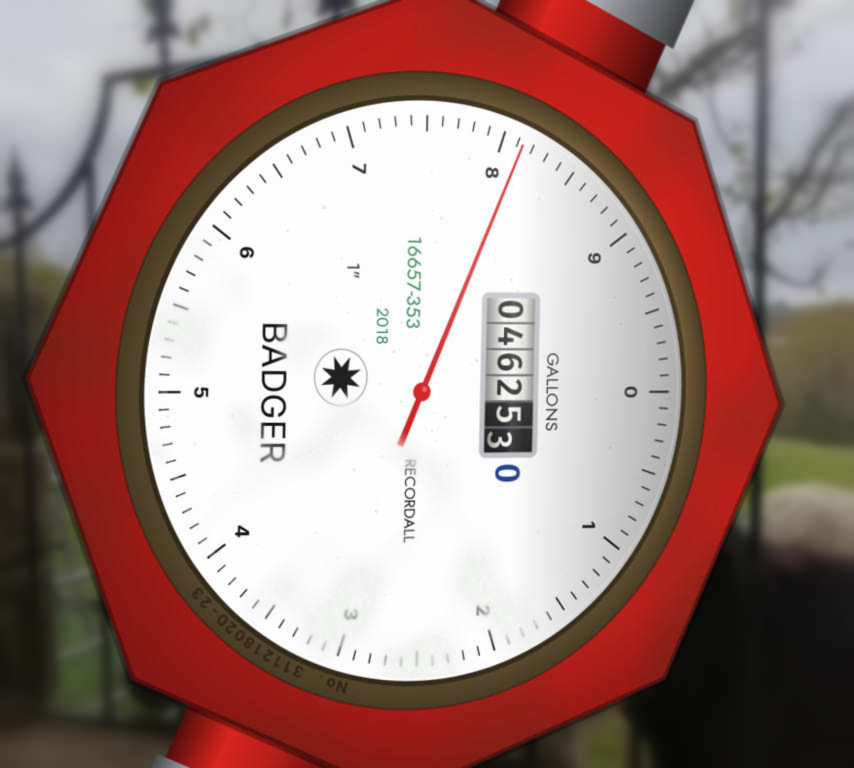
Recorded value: 462528.1 gal
